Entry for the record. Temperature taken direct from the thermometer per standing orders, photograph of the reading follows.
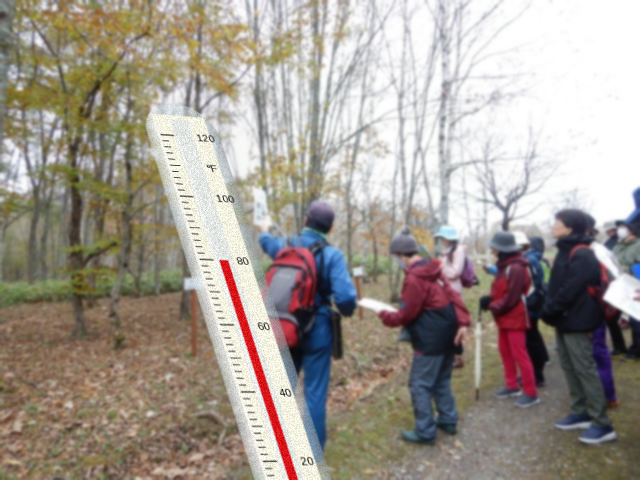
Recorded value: 80 °F
